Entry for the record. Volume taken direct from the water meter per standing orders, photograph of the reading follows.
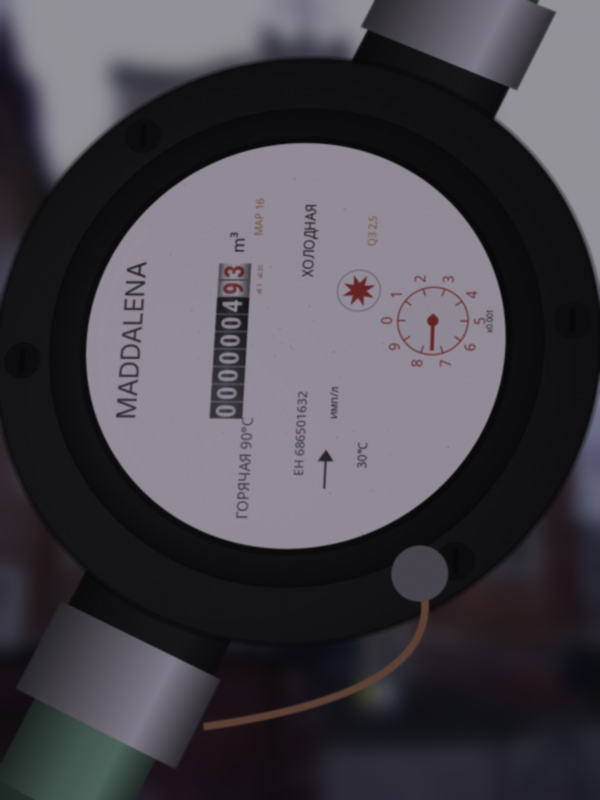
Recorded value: 4.937 m³
